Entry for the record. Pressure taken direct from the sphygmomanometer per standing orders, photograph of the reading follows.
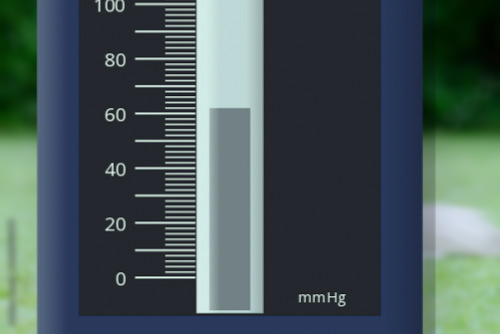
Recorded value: 62 mmHg
